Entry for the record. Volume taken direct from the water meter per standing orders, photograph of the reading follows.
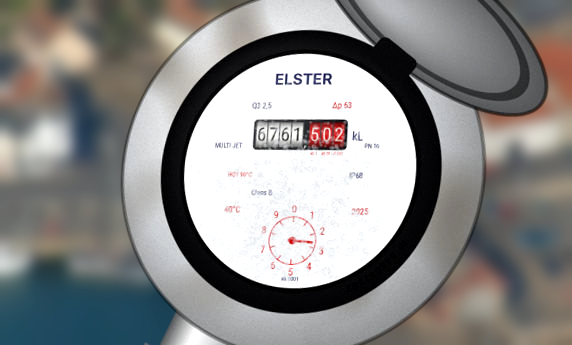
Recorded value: 6761.5022 kL
